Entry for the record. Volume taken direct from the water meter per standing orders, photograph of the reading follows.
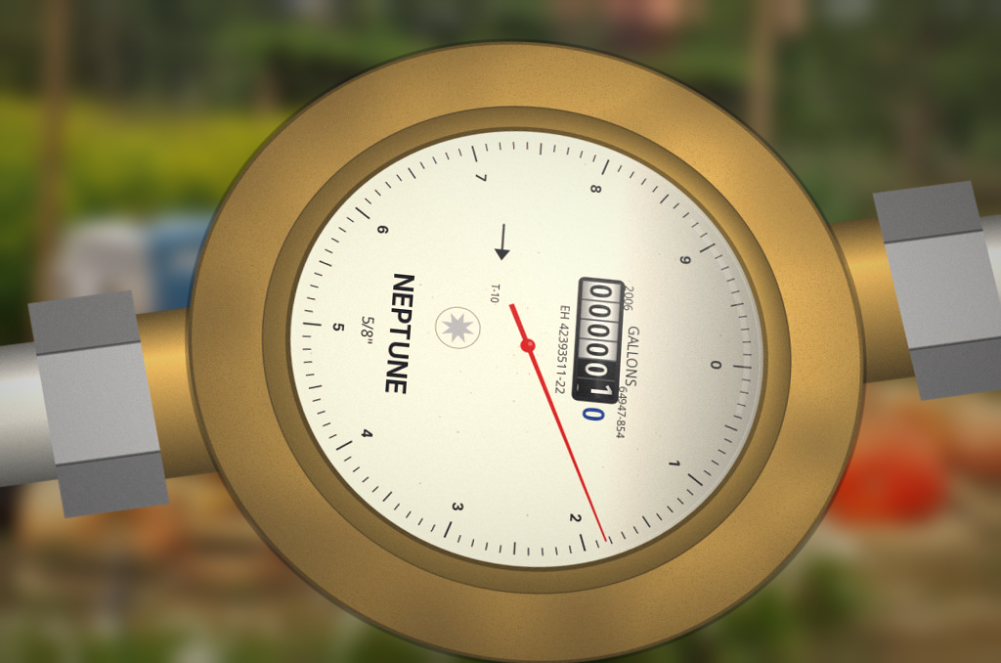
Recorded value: 11.8 gal
